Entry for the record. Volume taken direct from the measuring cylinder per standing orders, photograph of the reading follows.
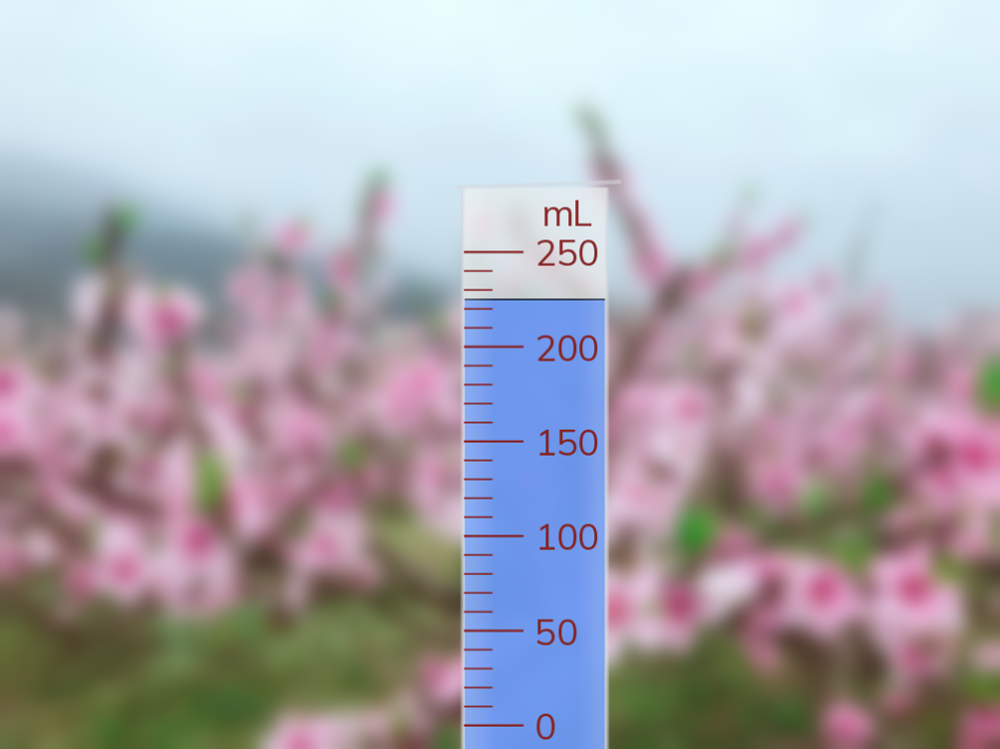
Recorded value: 225 mL
